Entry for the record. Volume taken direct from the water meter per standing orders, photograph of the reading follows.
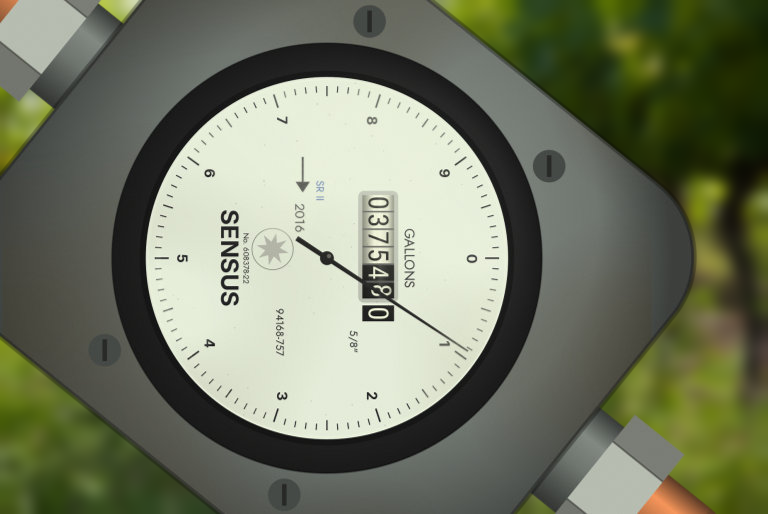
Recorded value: 375480.9 gal
